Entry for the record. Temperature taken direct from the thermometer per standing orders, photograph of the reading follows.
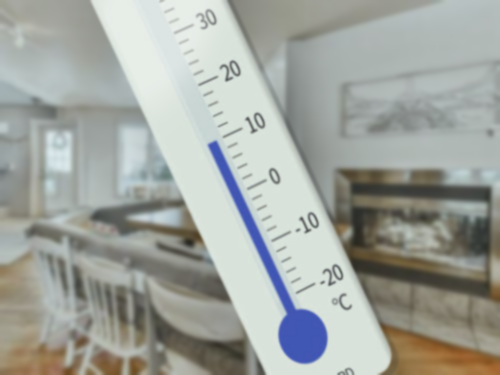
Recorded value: 10 °C
